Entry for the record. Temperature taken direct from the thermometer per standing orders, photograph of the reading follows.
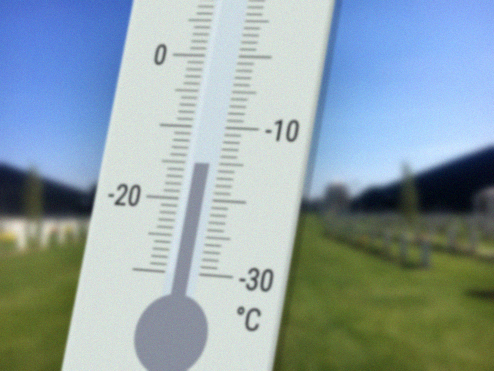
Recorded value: -15 °C
